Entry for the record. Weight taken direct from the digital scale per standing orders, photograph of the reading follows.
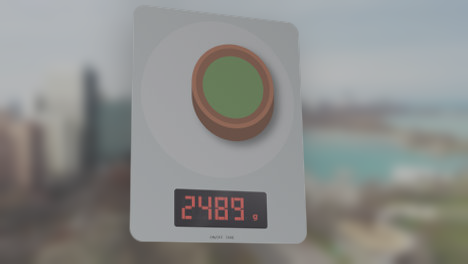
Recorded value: 2489 g
